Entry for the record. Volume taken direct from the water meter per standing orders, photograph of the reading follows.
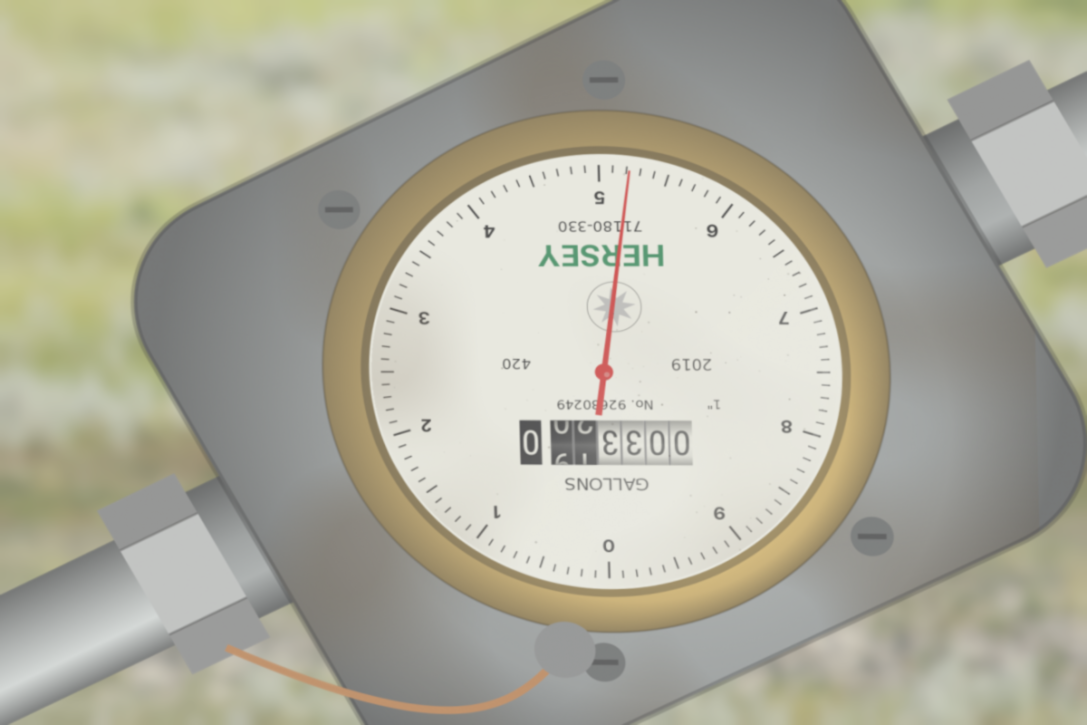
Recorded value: 33195.2 gal
